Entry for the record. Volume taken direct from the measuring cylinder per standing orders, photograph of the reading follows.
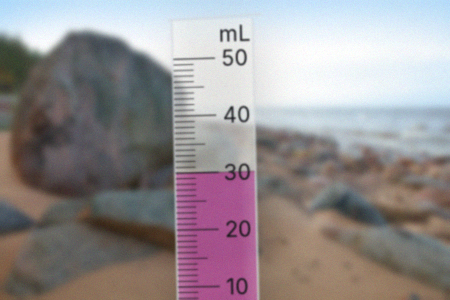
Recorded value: 30 mL
